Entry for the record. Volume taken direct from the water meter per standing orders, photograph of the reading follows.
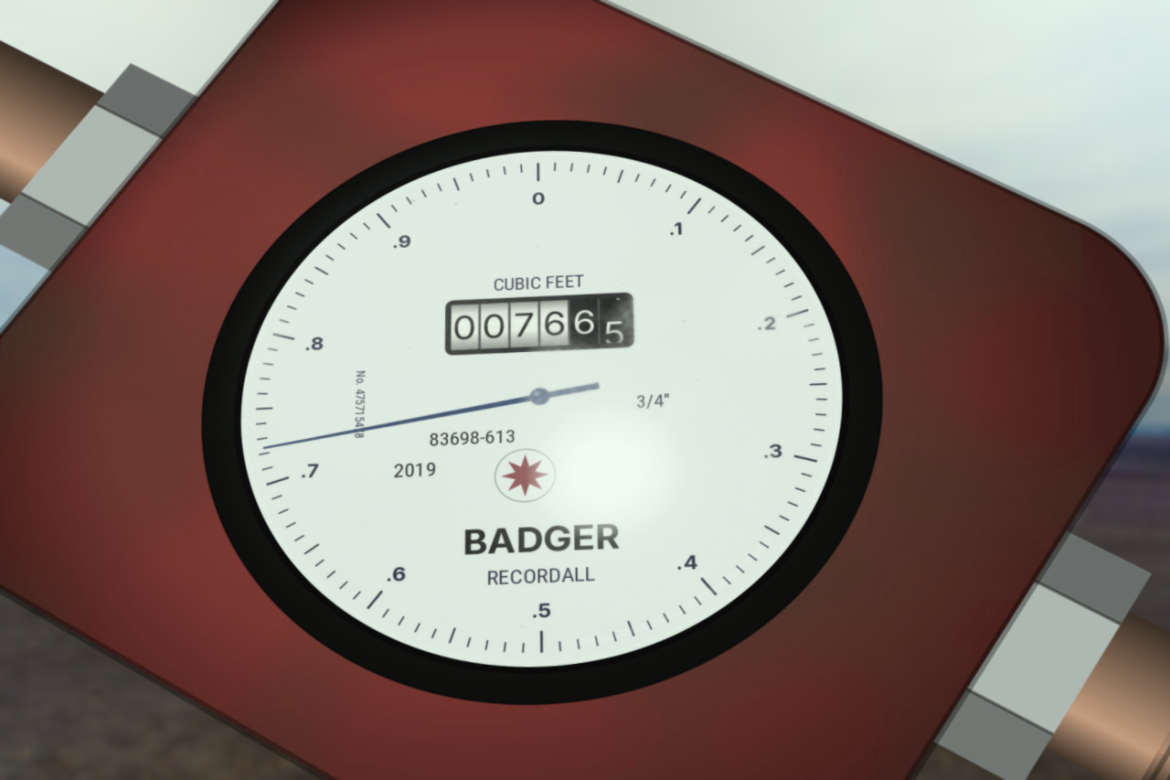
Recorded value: 7664.72 ft³
